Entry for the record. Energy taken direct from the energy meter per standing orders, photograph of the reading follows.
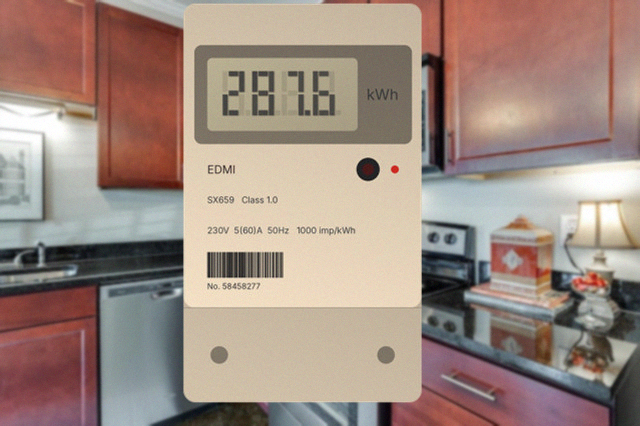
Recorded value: 287.6 kWh
